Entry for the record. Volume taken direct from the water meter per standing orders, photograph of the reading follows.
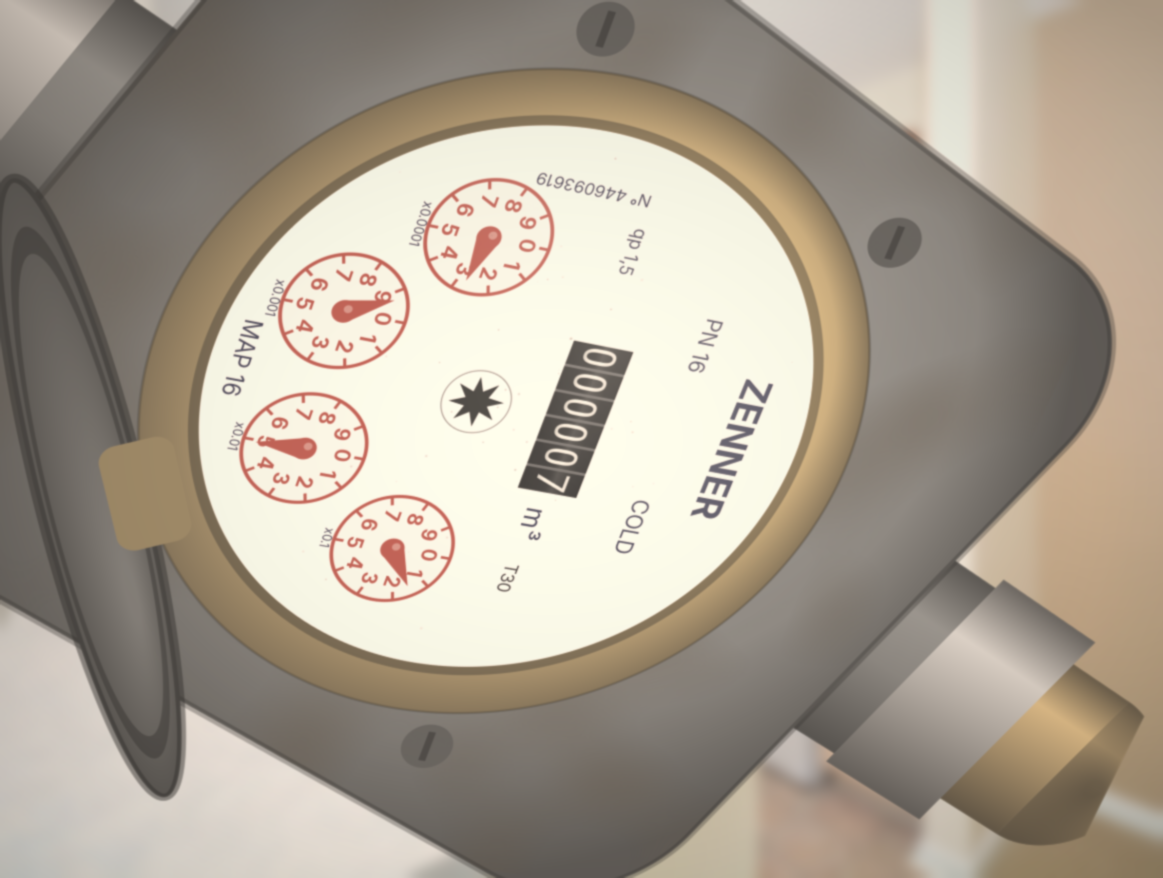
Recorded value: 7.1492 m³
